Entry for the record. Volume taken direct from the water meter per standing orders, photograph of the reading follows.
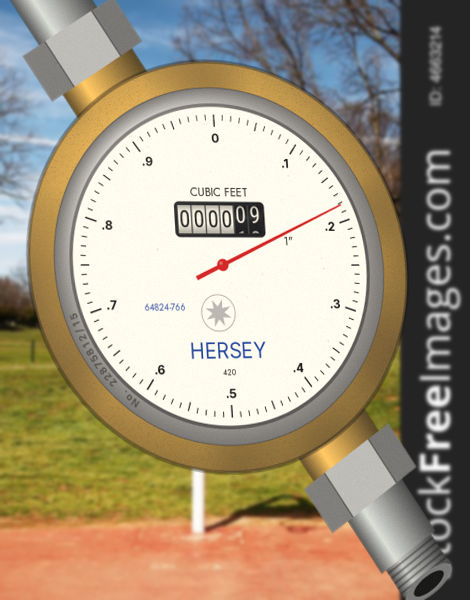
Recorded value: 9.18 ft³
